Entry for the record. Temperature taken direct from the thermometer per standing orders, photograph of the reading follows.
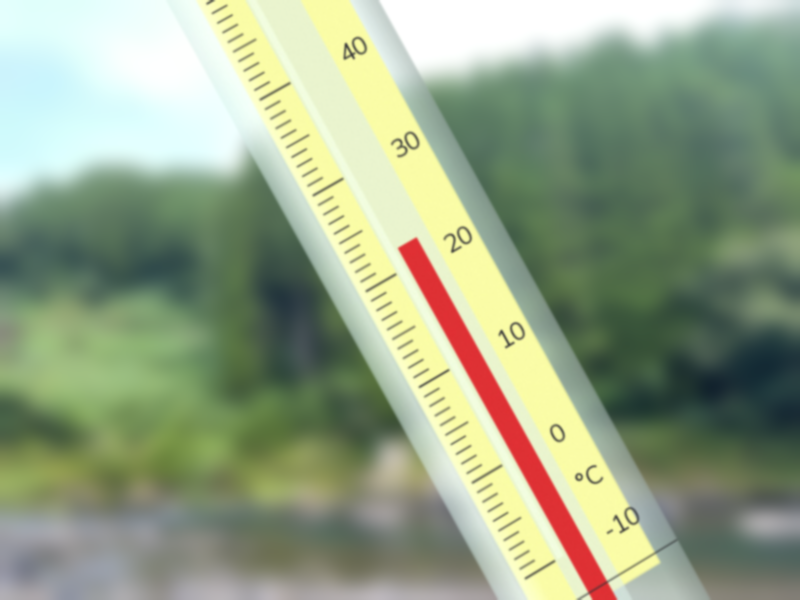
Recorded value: 22 °C
